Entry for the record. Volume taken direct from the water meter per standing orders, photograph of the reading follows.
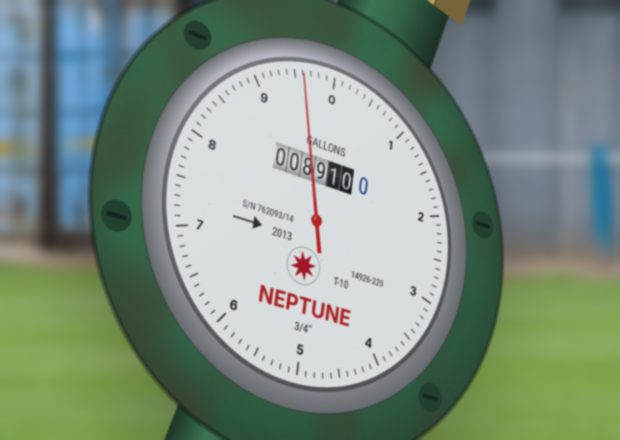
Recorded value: 89099.6 gal
